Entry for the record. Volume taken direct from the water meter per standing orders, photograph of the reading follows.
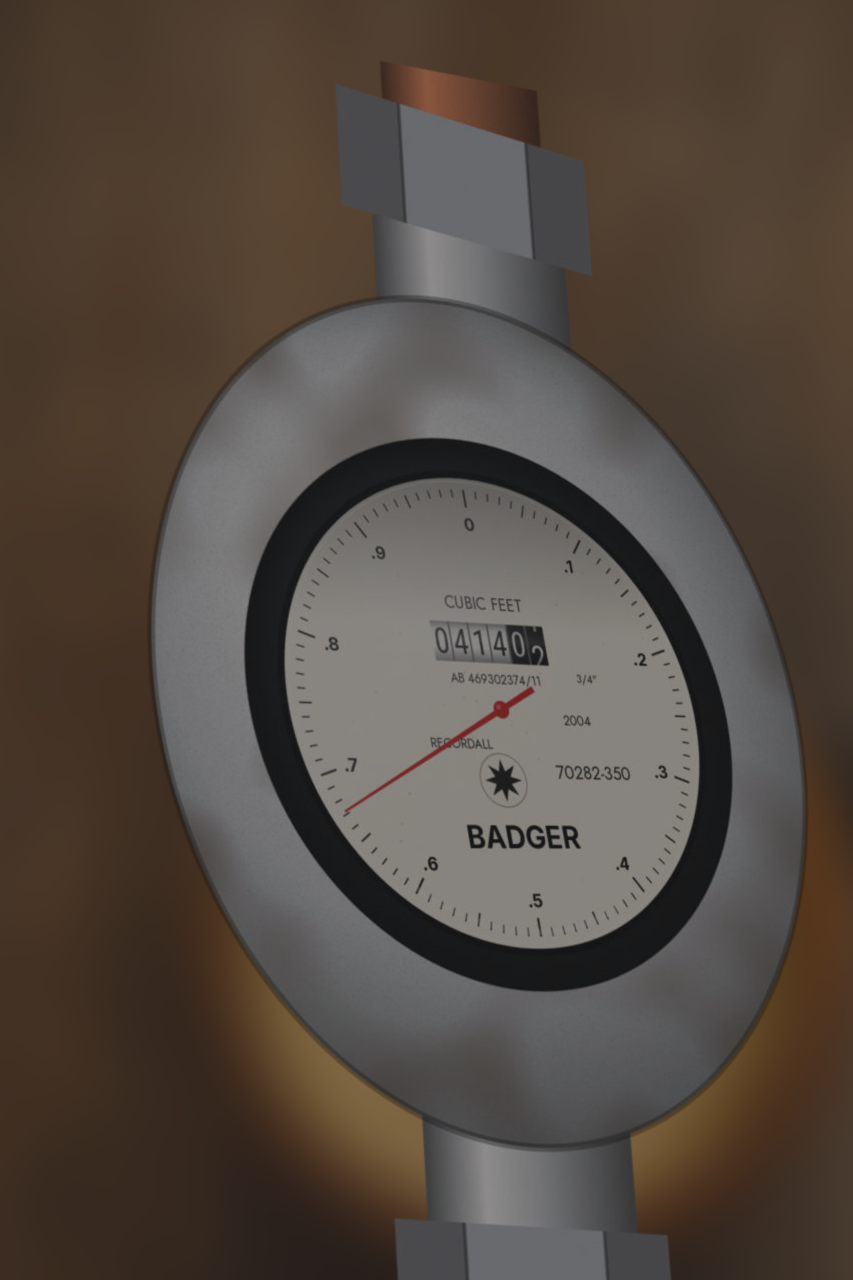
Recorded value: 41401.67 ft³
